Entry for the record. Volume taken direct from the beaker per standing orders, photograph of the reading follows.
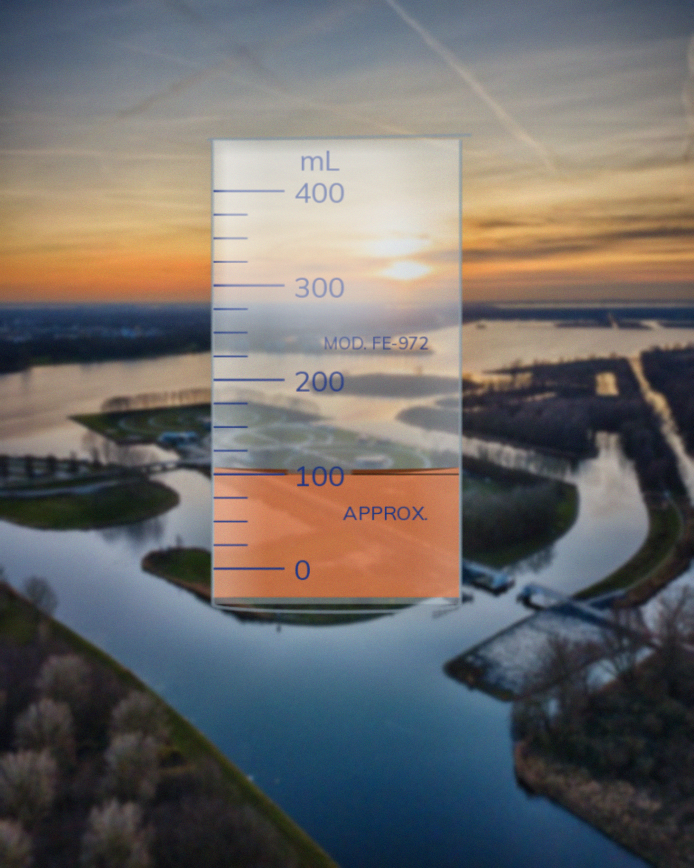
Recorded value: 100 mL
